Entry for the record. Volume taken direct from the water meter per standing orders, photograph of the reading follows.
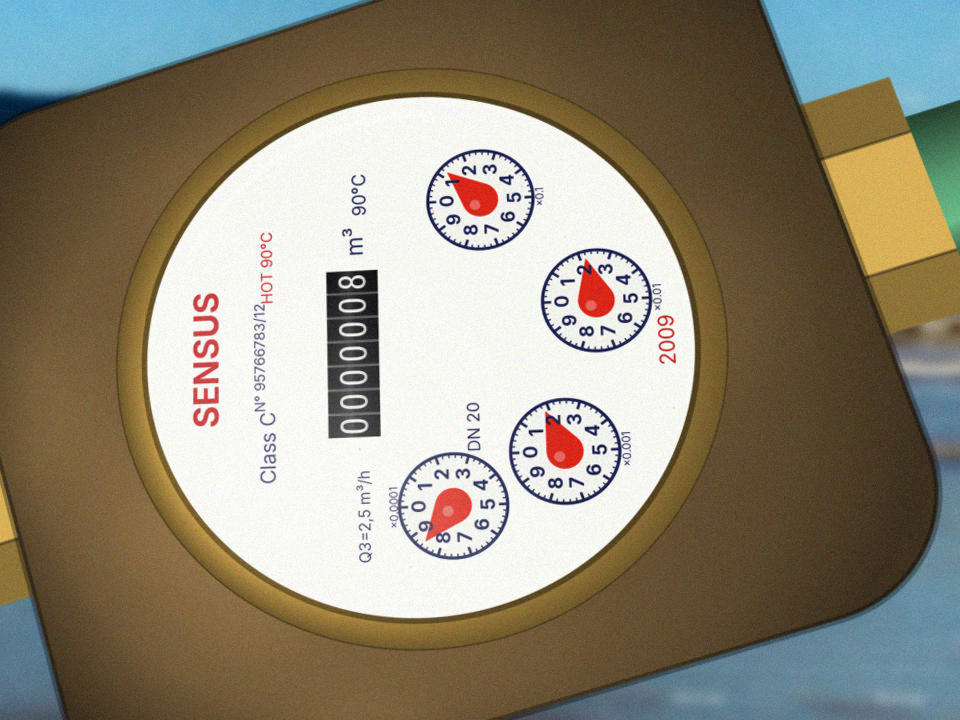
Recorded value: 8.1218 m³
